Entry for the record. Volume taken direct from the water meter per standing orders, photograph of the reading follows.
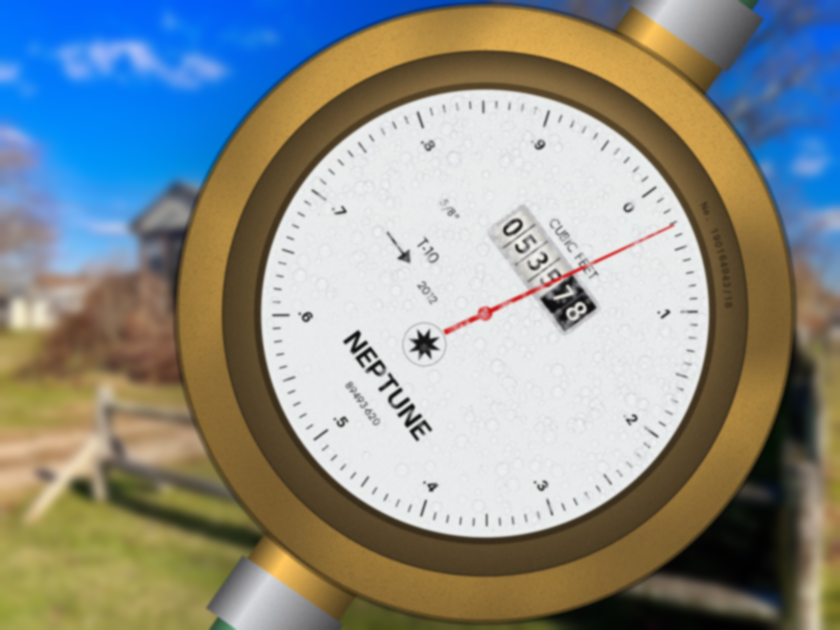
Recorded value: 53578.03 ft³
